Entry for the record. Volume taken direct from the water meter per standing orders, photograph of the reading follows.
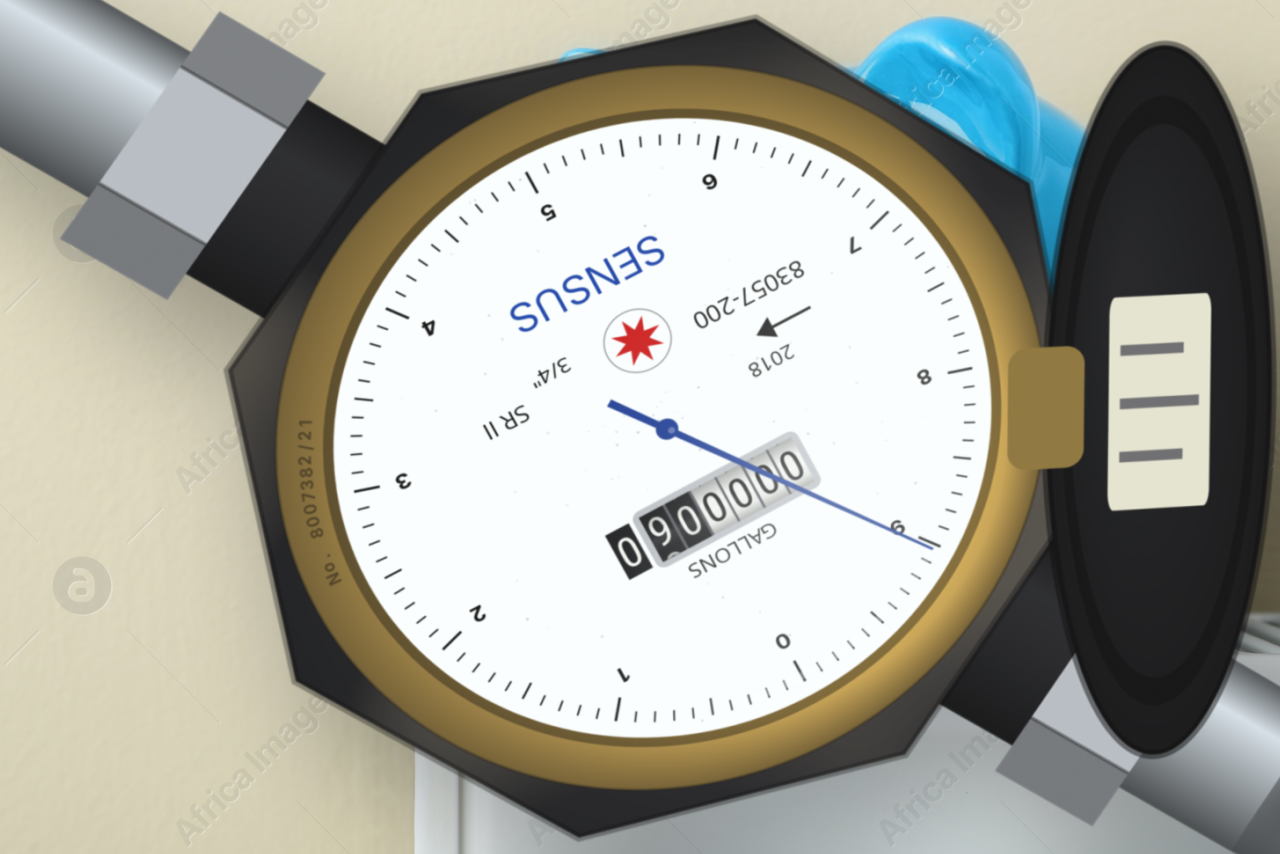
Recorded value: 59.0 gal
